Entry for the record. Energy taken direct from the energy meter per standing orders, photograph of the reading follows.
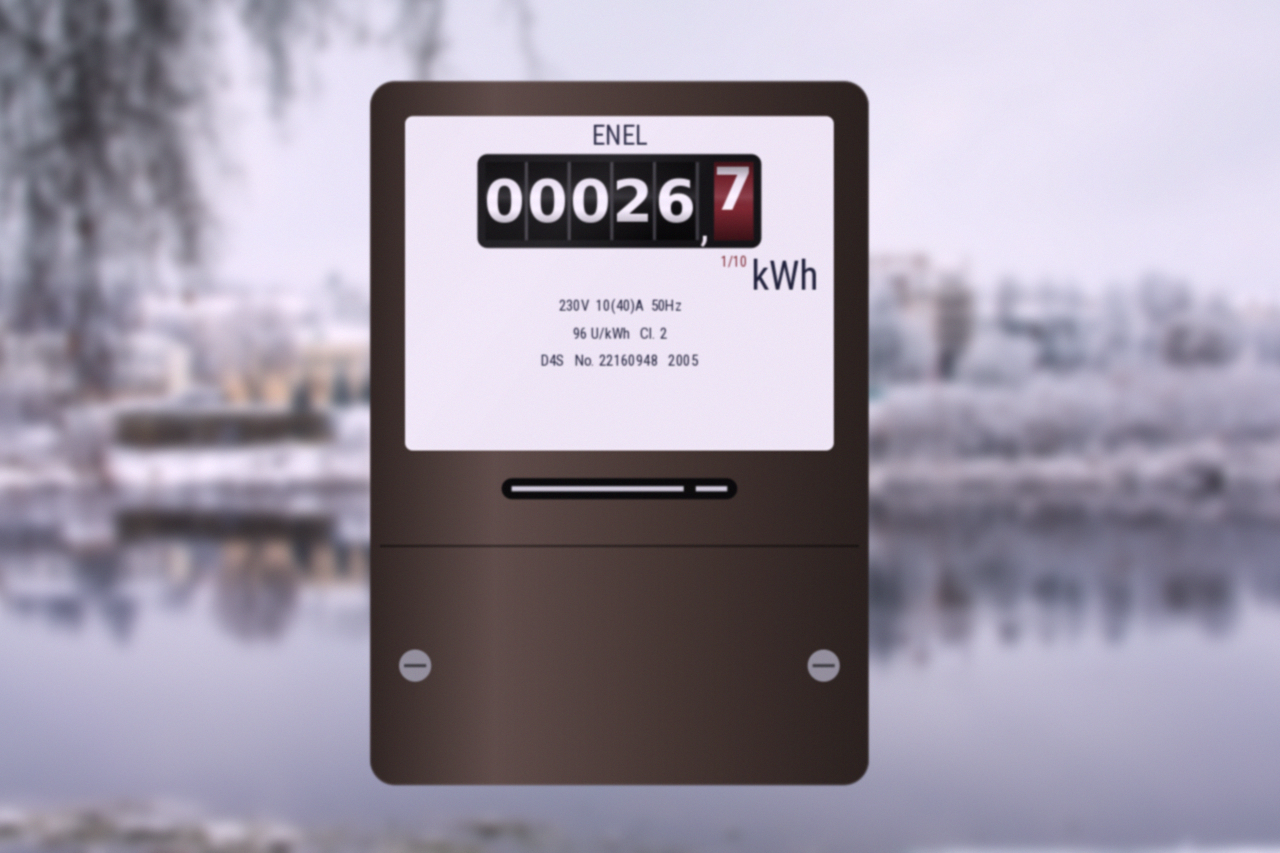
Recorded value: 26.7 kWh
